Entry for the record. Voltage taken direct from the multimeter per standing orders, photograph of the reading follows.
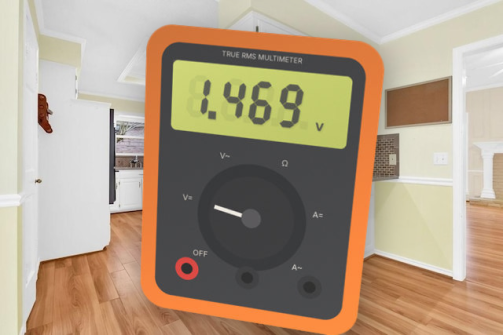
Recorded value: 1.469 V
